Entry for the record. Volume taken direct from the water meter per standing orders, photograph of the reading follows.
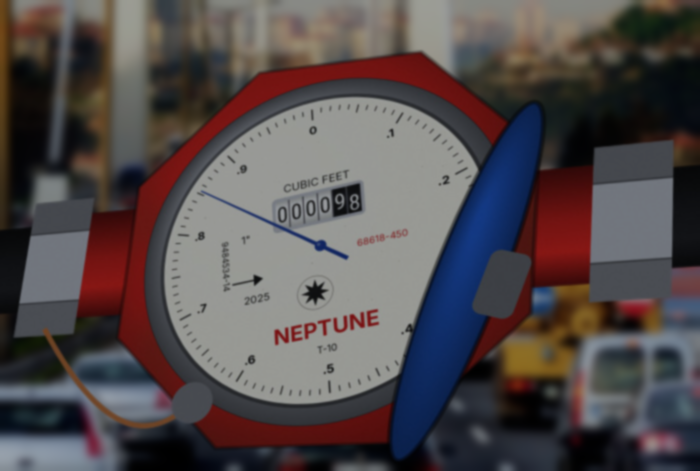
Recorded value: 97.85 ft³
